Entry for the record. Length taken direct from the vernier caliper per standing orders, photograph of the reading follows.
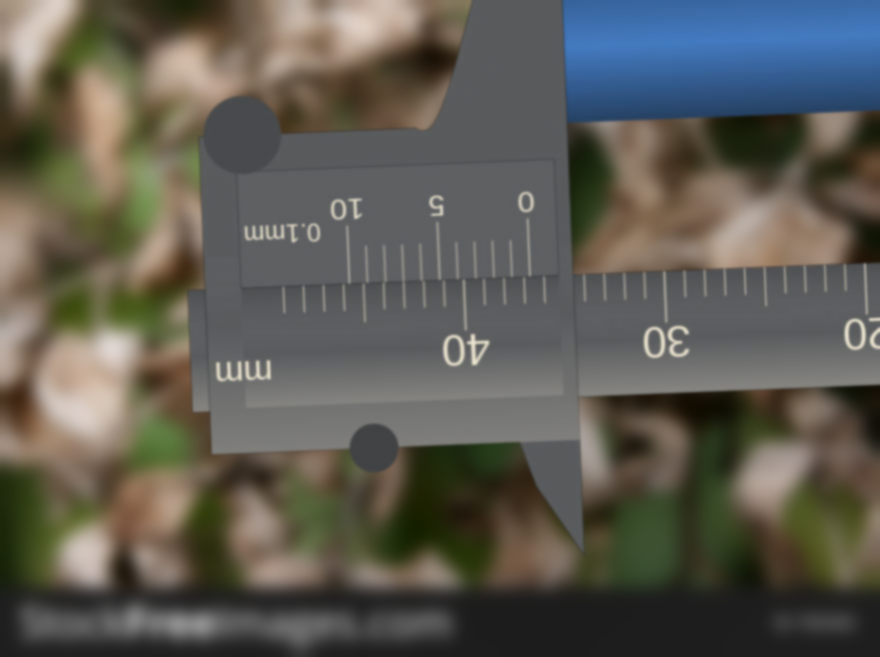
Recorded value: 36.7 mm
